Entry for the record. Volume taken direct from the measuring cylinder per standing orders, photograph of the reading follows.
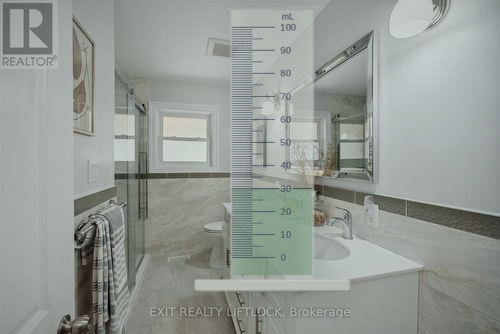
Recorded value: 30 mL
